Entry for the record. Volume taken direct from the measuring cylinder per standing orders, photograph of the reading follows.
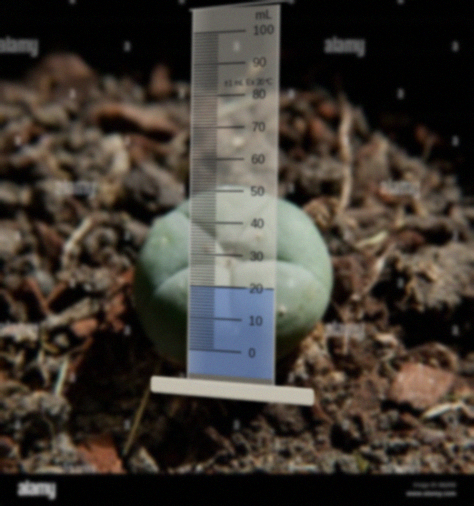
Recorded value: 20 mL
